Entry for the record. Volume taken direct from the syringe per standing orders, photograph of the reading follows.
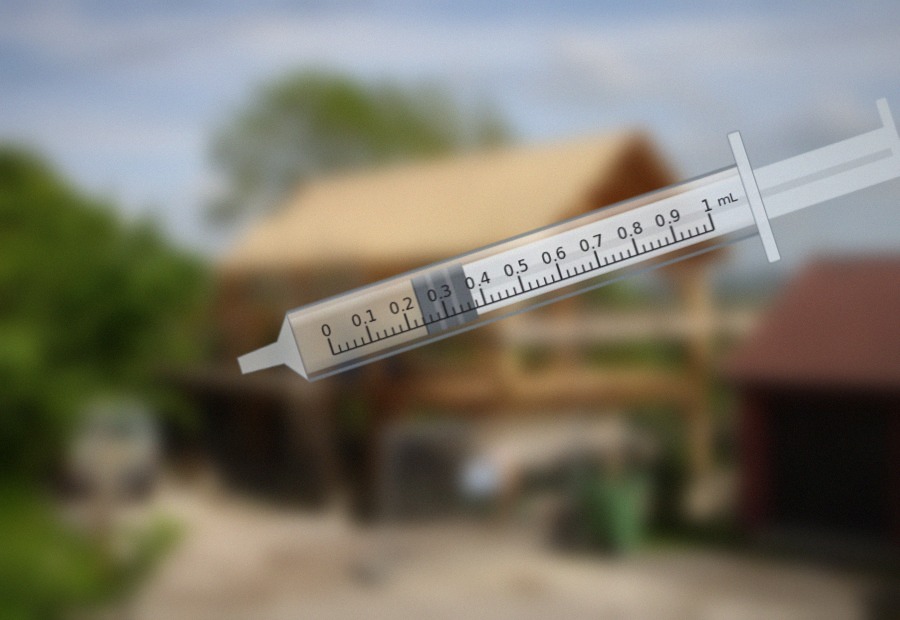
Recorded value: 0.24 mL
